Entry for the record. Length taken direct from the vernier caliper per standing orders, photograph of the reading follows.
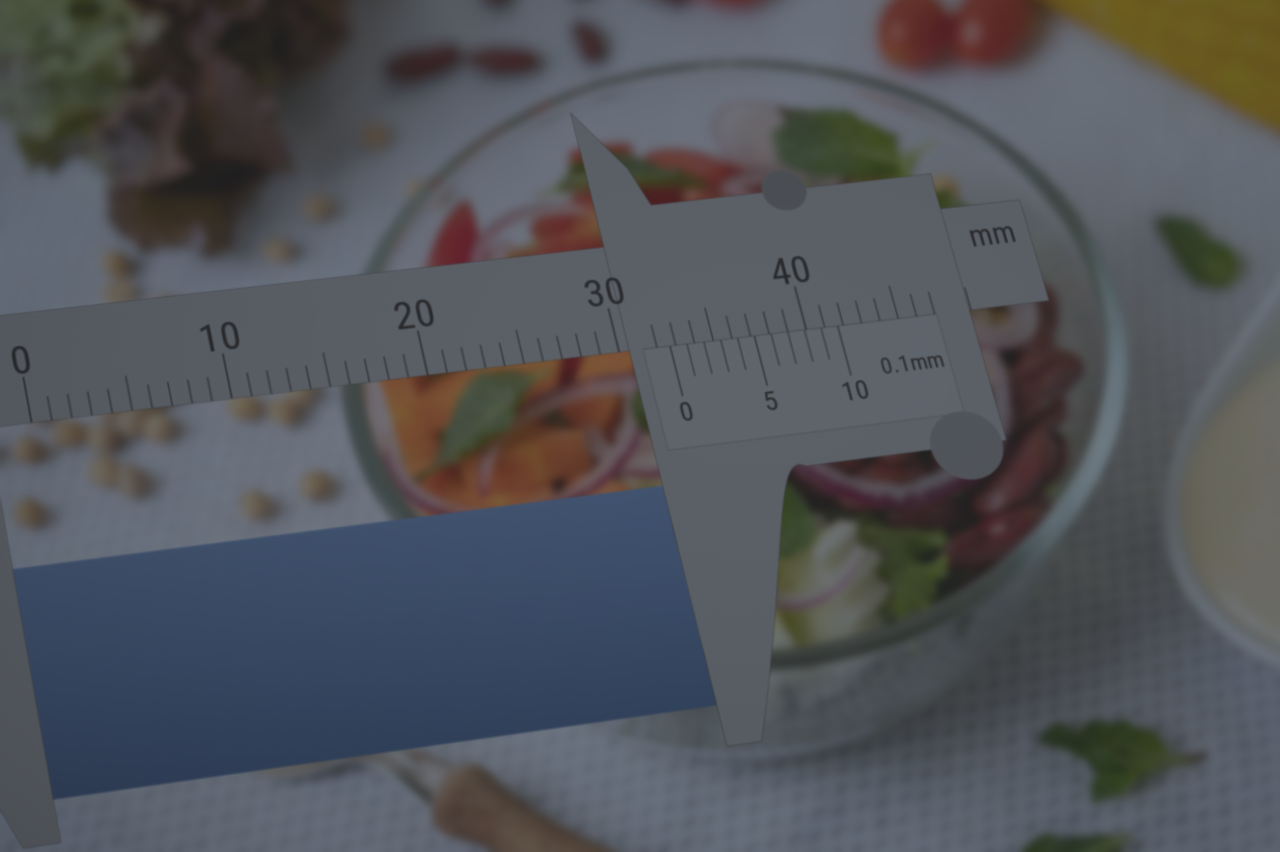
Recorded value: 32.7 mm
